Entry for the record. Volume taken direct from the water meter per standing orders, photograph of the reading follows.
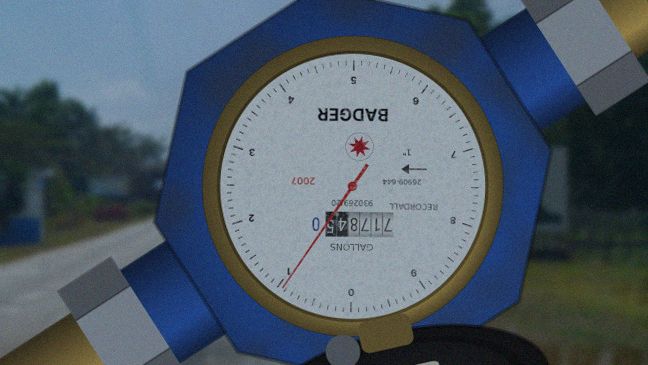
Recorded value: 7178450.9 gal
